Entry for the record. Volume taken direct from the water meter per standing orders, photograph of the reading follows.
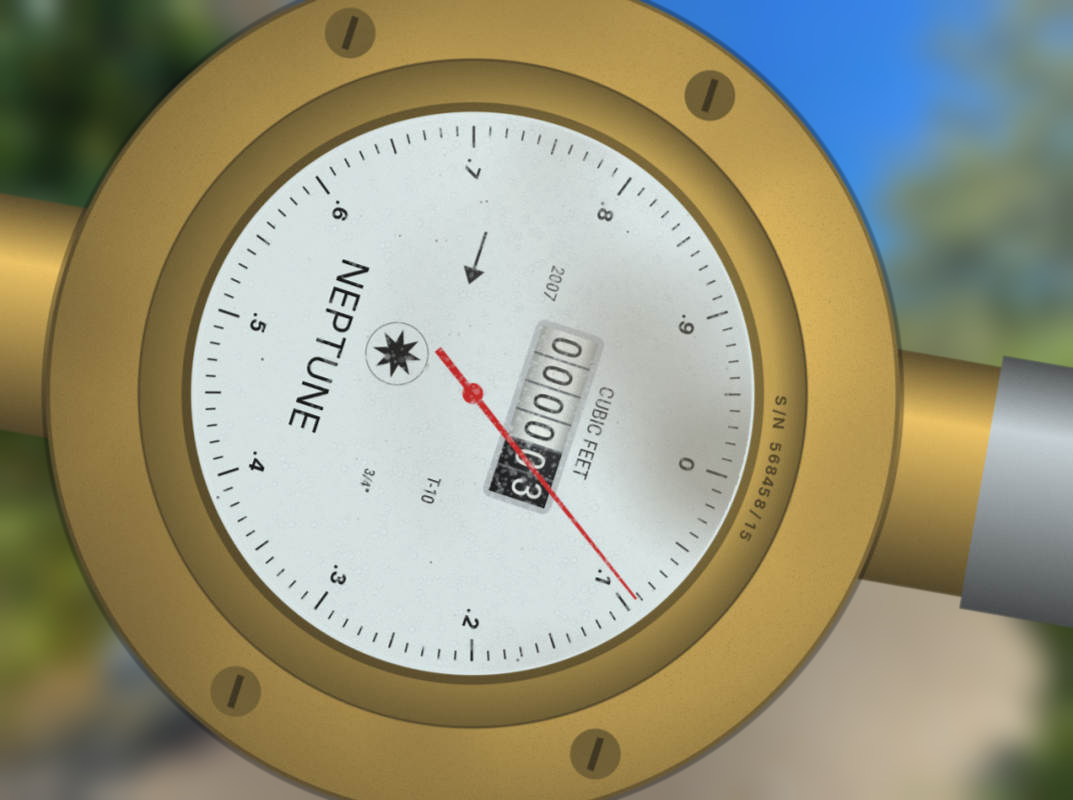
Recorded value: 3.09 ft³
